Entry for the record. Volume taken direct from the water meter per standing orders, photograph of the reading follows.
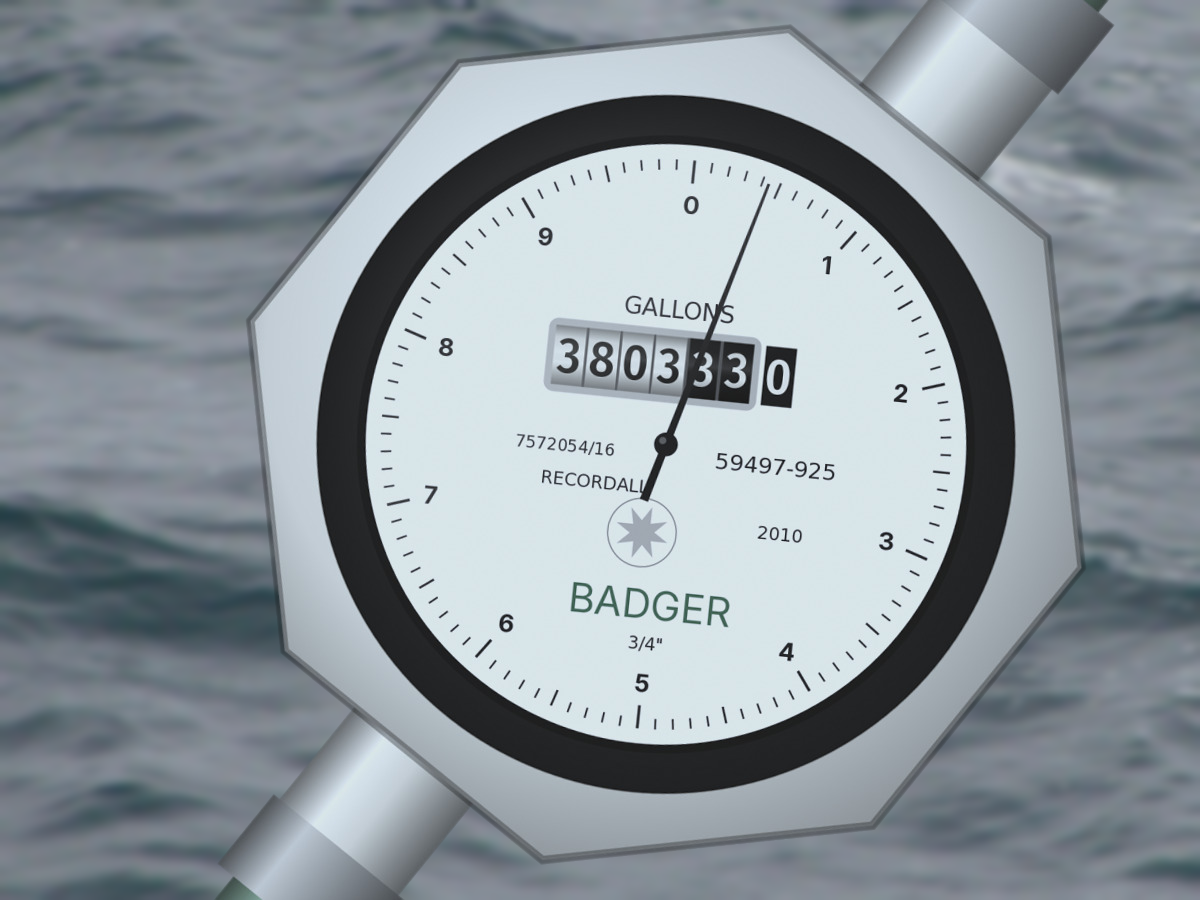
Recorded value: 3803330.4 gal
